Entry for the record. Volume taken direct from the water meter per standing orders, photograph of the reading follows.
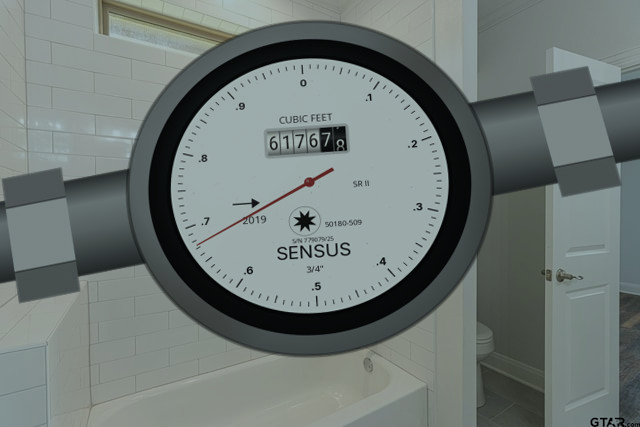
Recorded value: 617677.67 ft³
